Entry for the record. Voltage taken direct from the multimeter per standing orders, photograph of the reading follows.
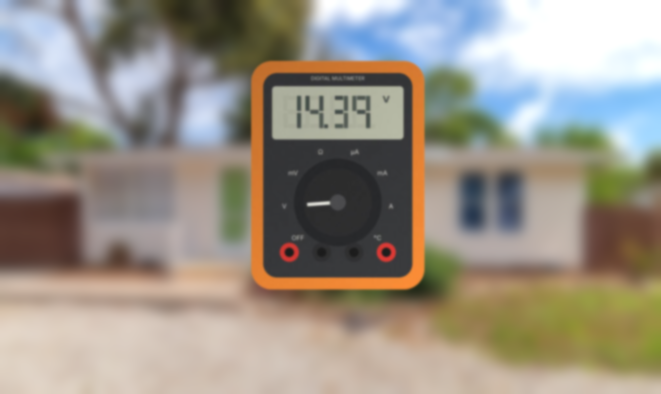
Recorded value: 14.39 V
